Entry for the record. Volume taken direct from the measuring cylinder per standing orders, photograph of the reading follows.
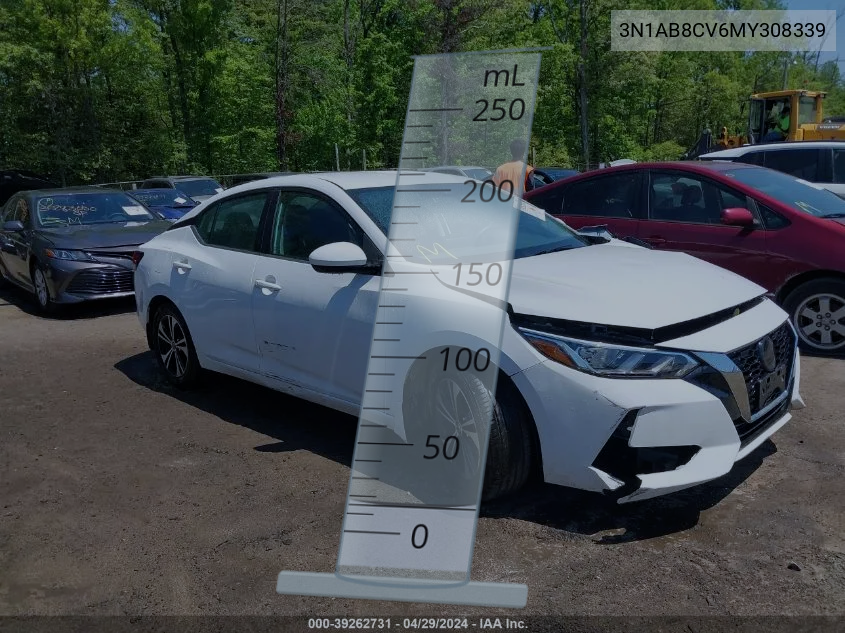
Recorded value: 15 mL
